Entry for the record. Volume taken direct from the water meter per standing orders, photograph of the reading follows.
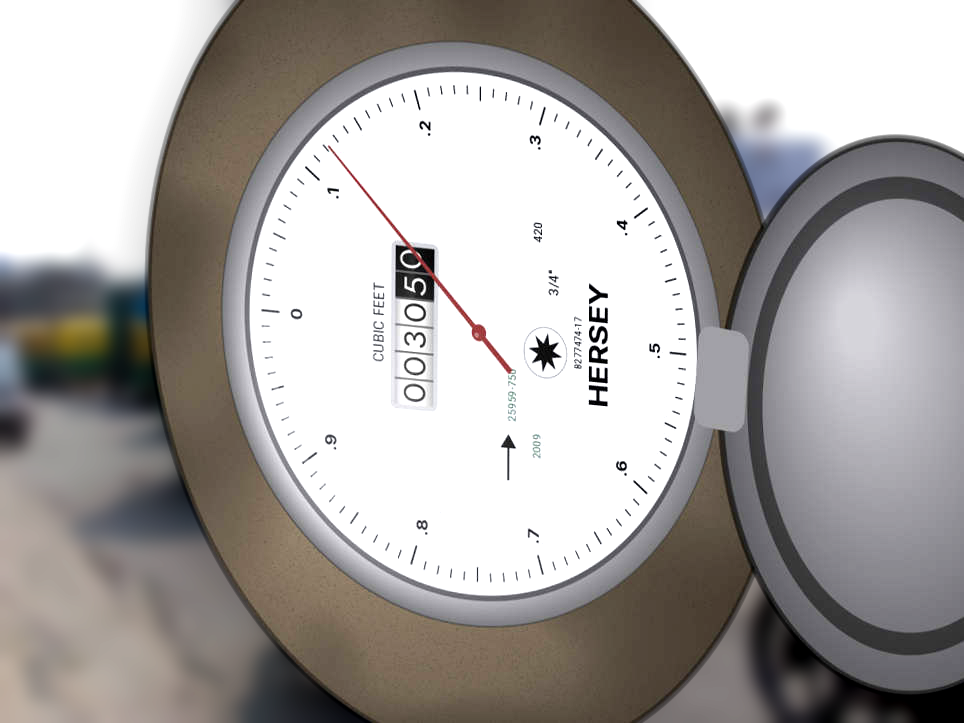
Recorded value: 3050.12 ft³
